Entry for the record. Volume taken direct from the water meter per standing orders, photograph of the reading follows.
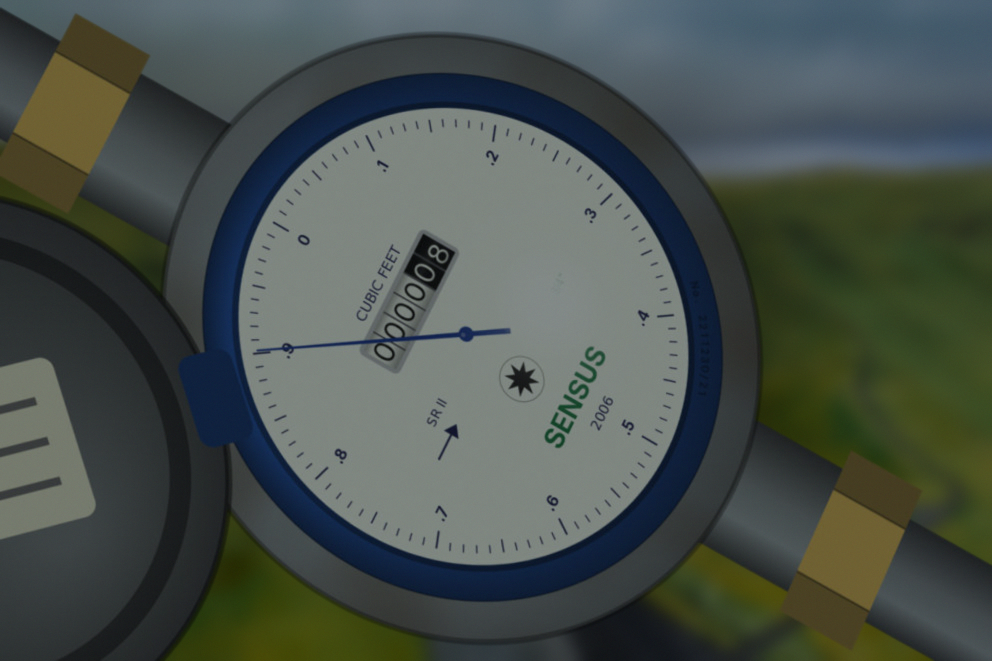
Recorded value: 7.90 ft³
